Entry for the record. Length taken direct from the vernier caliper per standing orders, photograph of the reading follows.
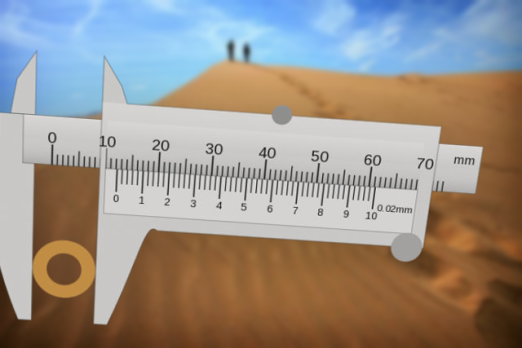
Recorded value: 12.2 mm
